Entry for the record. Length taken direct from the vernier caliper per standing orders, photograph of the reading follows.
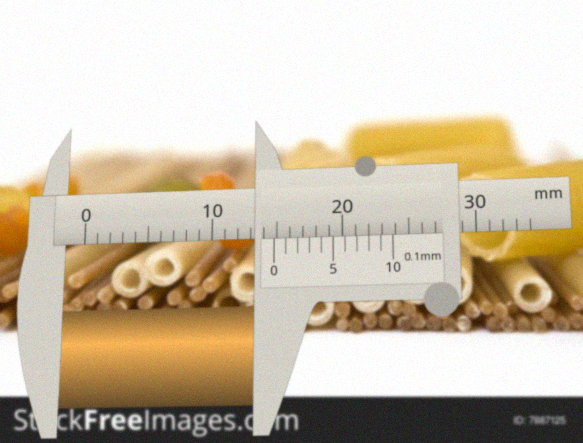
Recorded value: 14.8 mm
